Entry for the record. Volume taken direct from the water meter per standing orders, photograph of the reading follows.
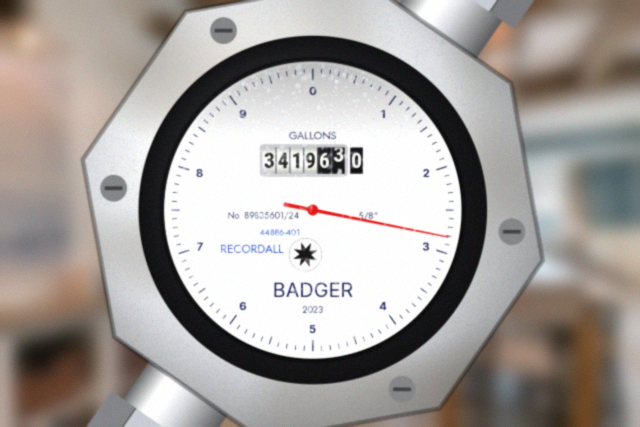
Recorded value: 3419632.8 gal
